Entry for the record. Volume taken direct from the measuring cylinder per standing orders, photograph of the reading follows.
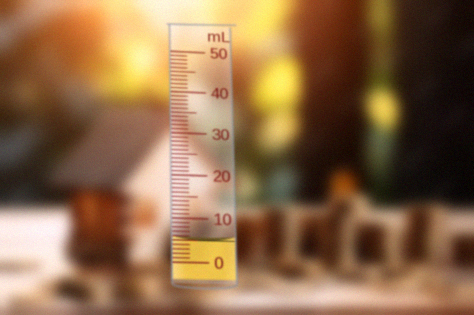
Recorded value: 5 mL
